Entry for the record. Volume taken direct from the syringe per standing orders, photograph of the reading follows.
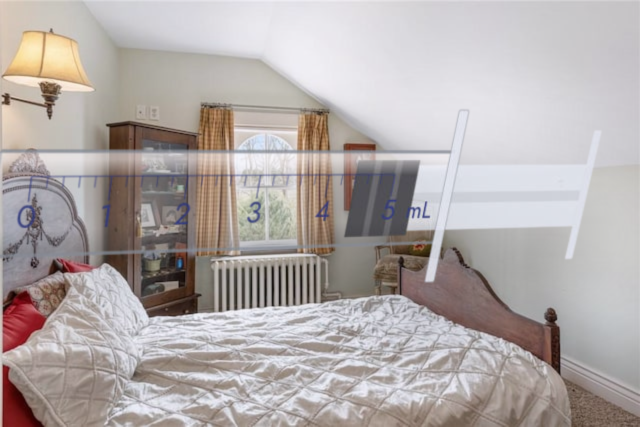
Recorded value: 4.4 mL
